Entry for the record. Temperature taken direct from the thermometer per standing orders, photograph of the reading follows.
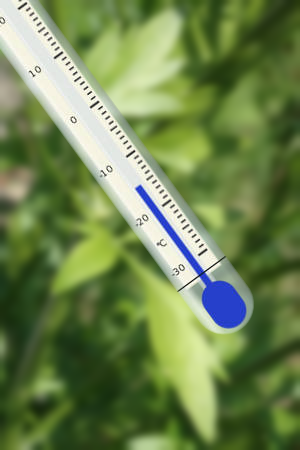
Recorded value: -15 °C
